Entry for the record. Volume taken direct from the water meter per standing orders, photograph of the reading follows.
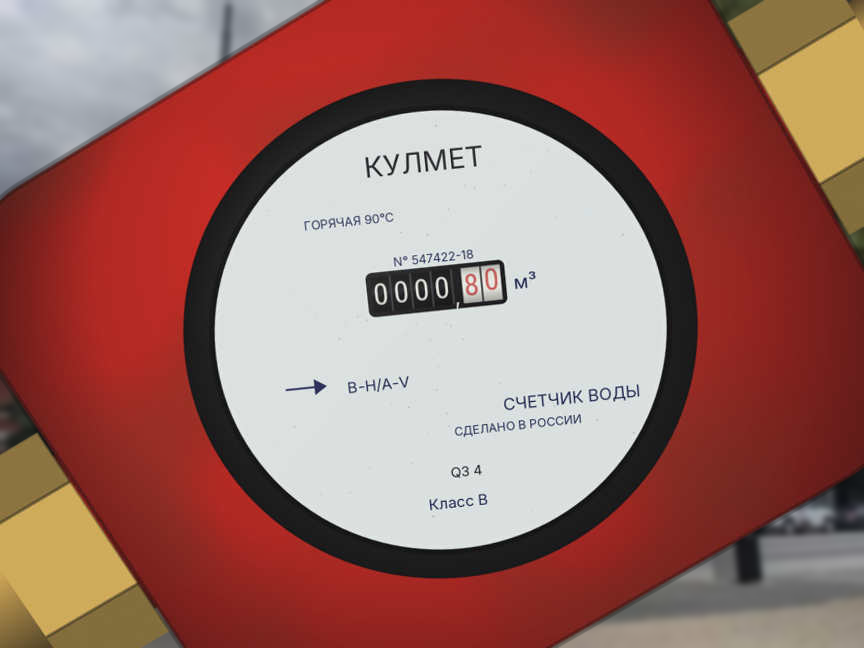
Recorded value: 0.80 m³
